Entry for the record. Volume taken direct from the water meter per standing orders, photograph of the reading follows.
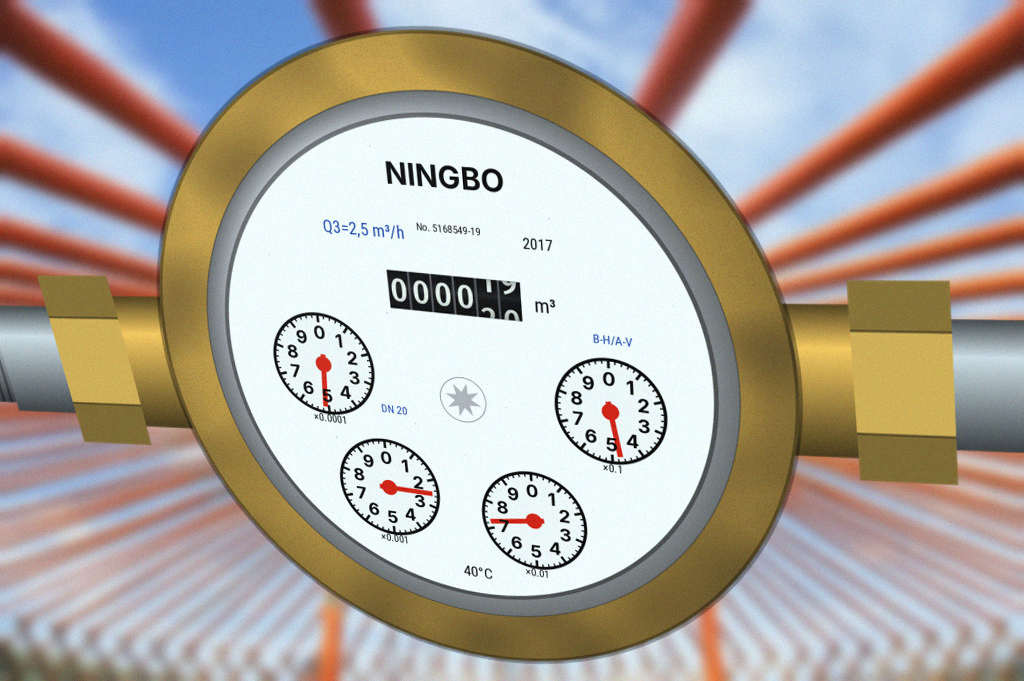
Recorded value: 19.4725 m³
